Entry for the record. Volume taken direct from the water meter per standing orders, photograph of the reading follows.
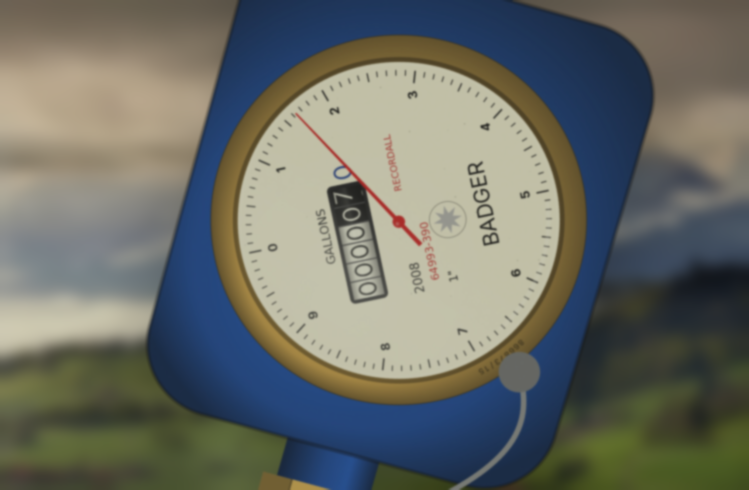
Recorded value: 71.6 gal
